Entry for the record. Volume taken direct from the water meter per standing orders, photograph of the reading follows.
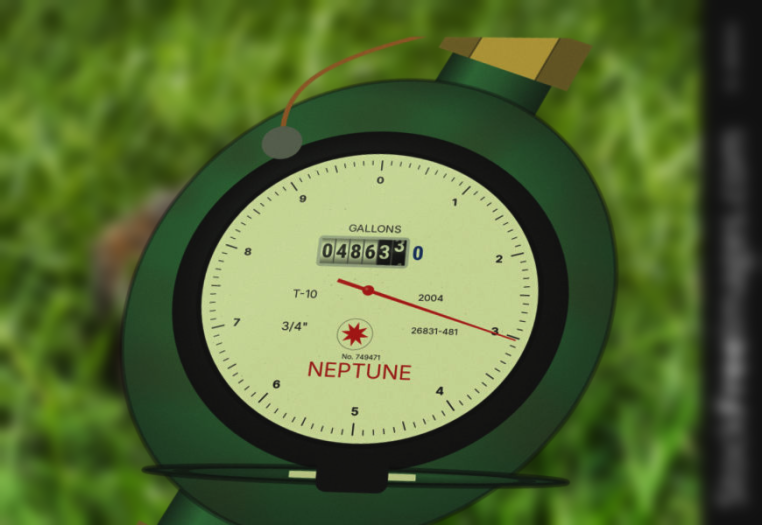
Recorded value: 486333.0 gal
